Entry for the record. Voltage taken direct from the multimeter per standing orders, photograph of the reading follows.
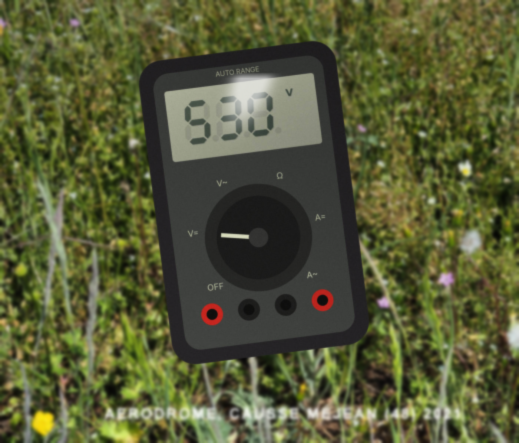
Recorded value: 530 V
